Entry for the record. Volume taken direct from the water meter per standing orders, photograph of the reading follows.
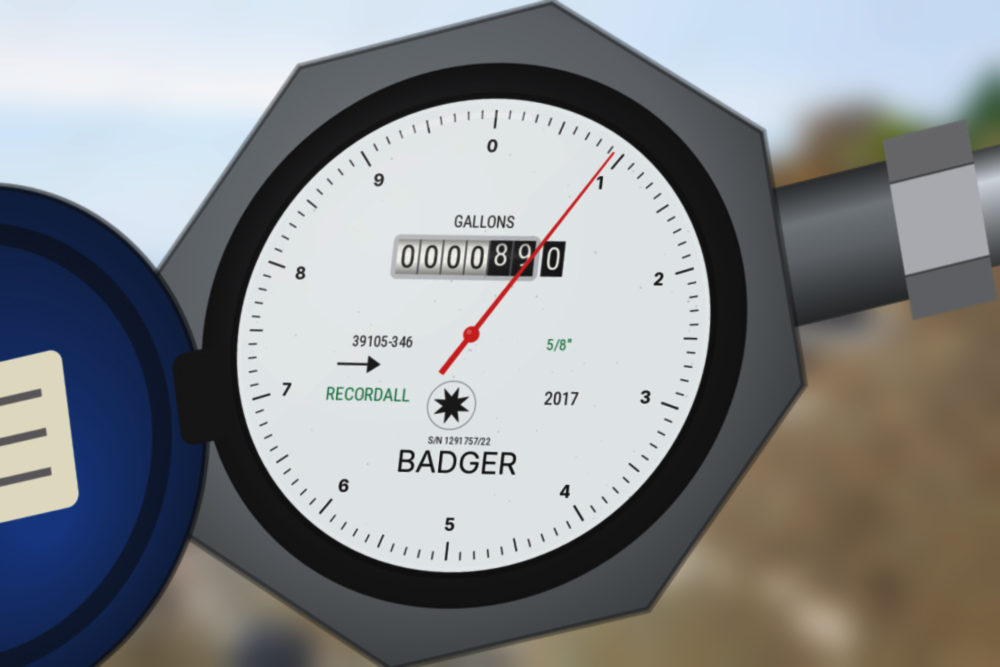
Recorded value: 890.9 gal
